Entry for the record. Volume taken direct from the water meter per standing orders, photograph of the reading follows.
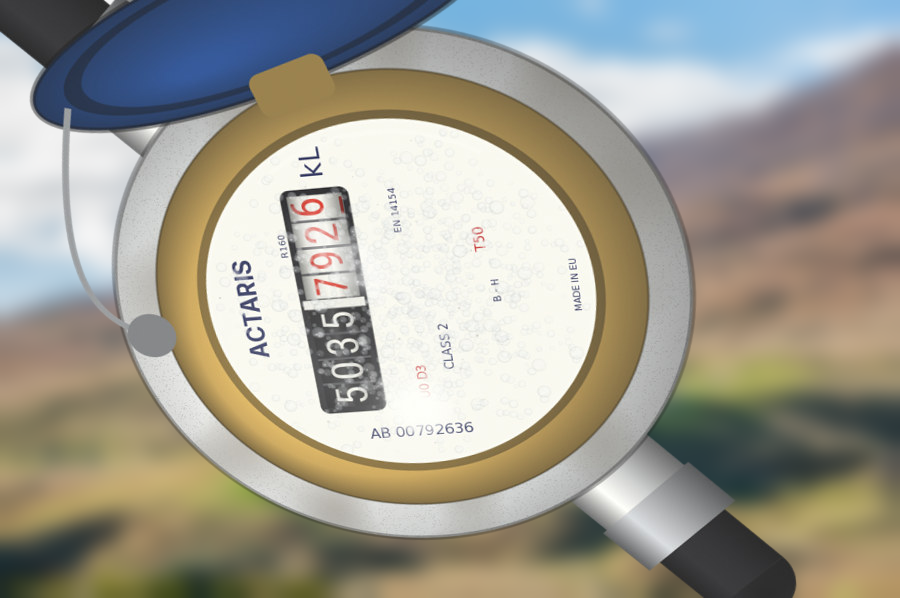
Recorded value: 5035.7926 kL
